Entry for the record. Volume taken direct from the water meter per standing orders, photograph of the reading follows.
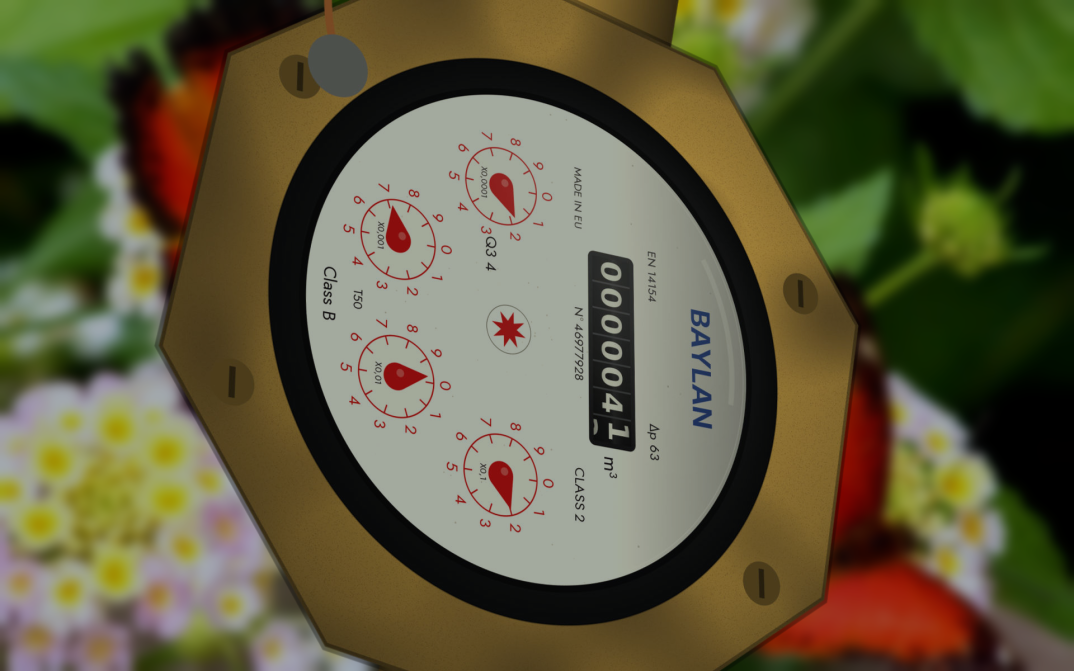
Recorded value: 41.1971 m³
